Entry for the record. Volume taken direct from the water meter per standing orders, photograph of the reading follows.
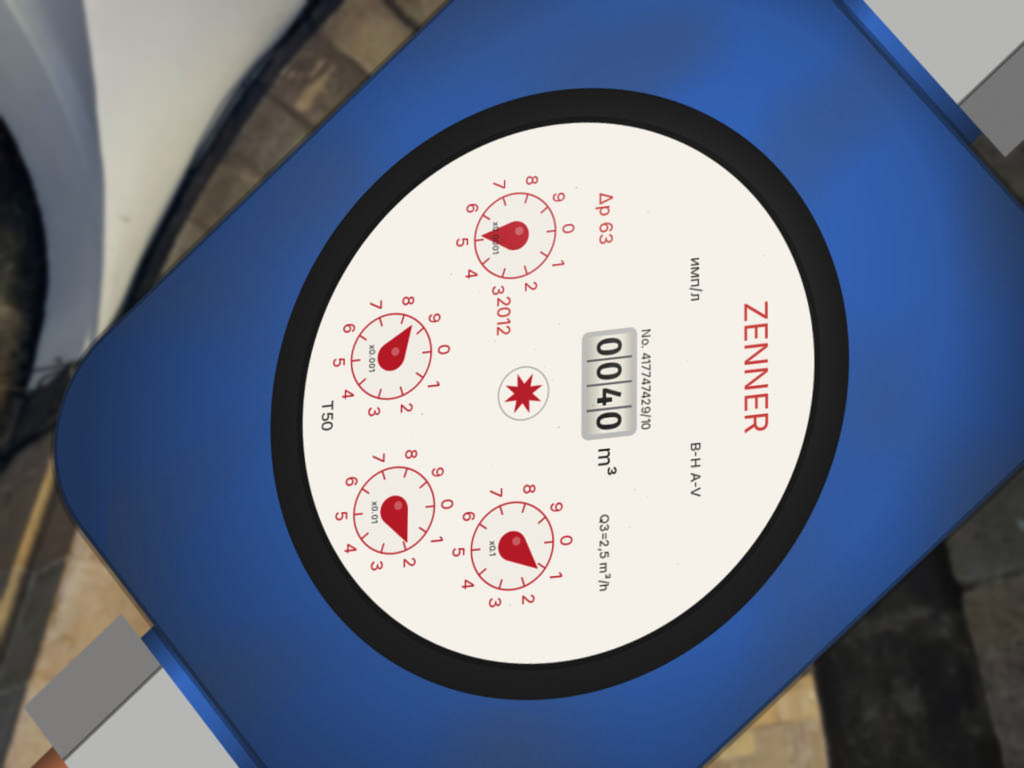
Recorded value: 40.1185 m³
